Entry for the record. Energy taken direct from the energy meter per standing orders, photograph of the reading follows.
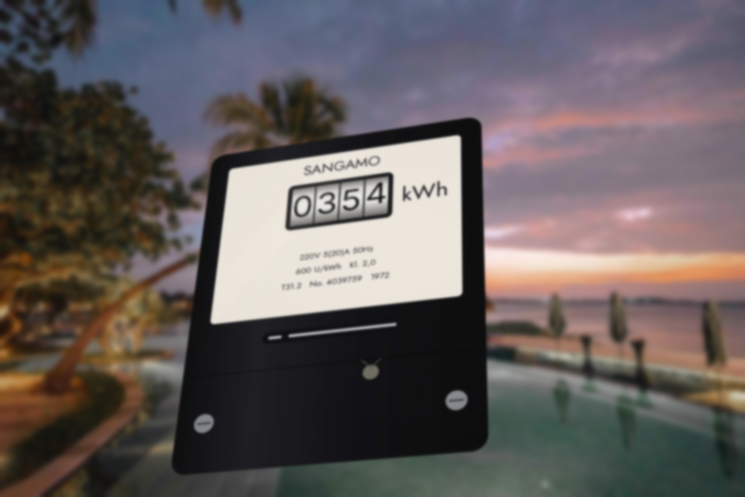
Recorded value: 354 kWh
